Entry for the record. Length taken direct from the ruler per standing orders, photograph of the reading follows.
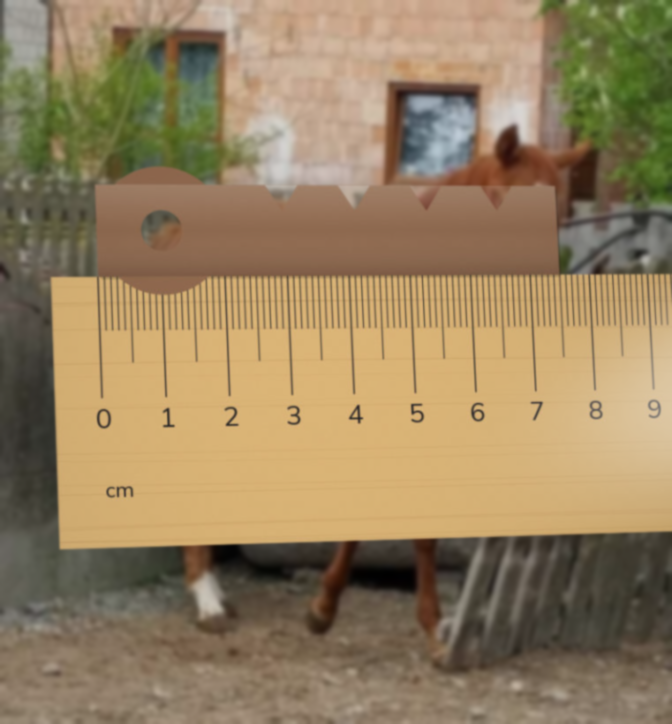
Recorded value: 7.5 cm
